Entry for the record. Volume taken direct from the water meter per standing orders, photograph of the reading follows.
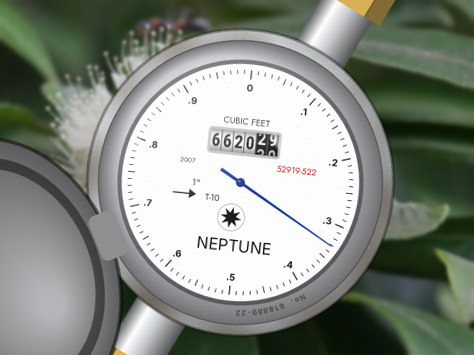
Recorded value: 662029.33 ft³
